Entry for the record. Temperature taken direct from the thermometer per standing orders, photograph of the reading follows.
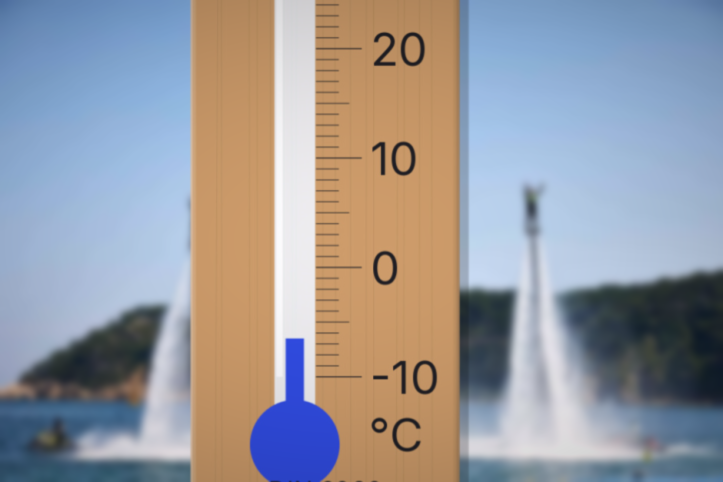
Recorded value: -6.5 °C
